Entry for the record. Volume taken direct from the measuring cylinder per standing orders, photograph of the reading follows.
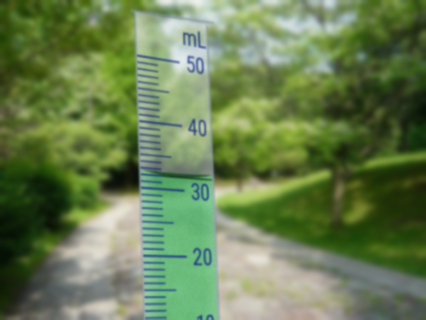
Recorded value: 32 mL
